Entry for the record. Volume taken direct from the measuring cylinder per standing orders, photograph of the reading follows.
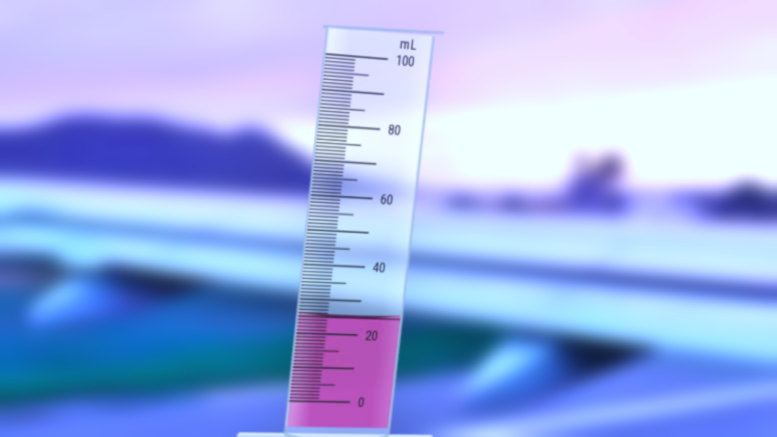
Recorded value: 25 mL
